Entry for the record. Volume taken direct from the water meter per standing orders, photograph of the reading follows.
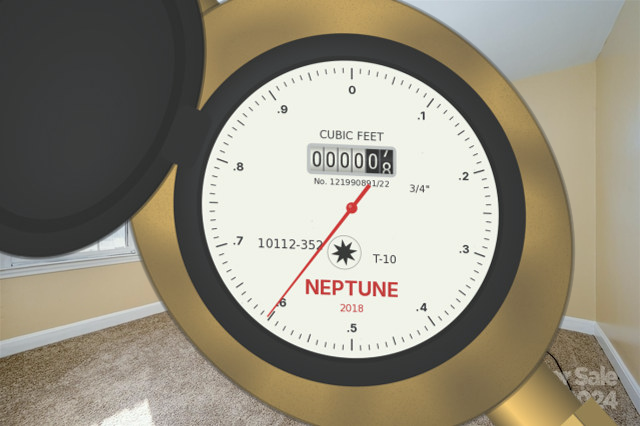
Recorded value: 7.60 ft³
